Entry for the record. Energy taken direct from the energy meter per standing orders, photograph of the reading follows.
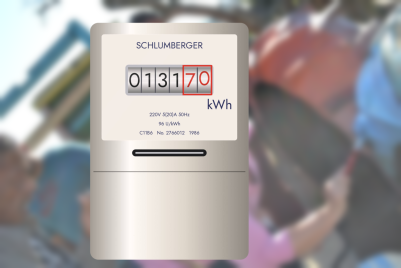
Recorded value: 131.70 kWh
